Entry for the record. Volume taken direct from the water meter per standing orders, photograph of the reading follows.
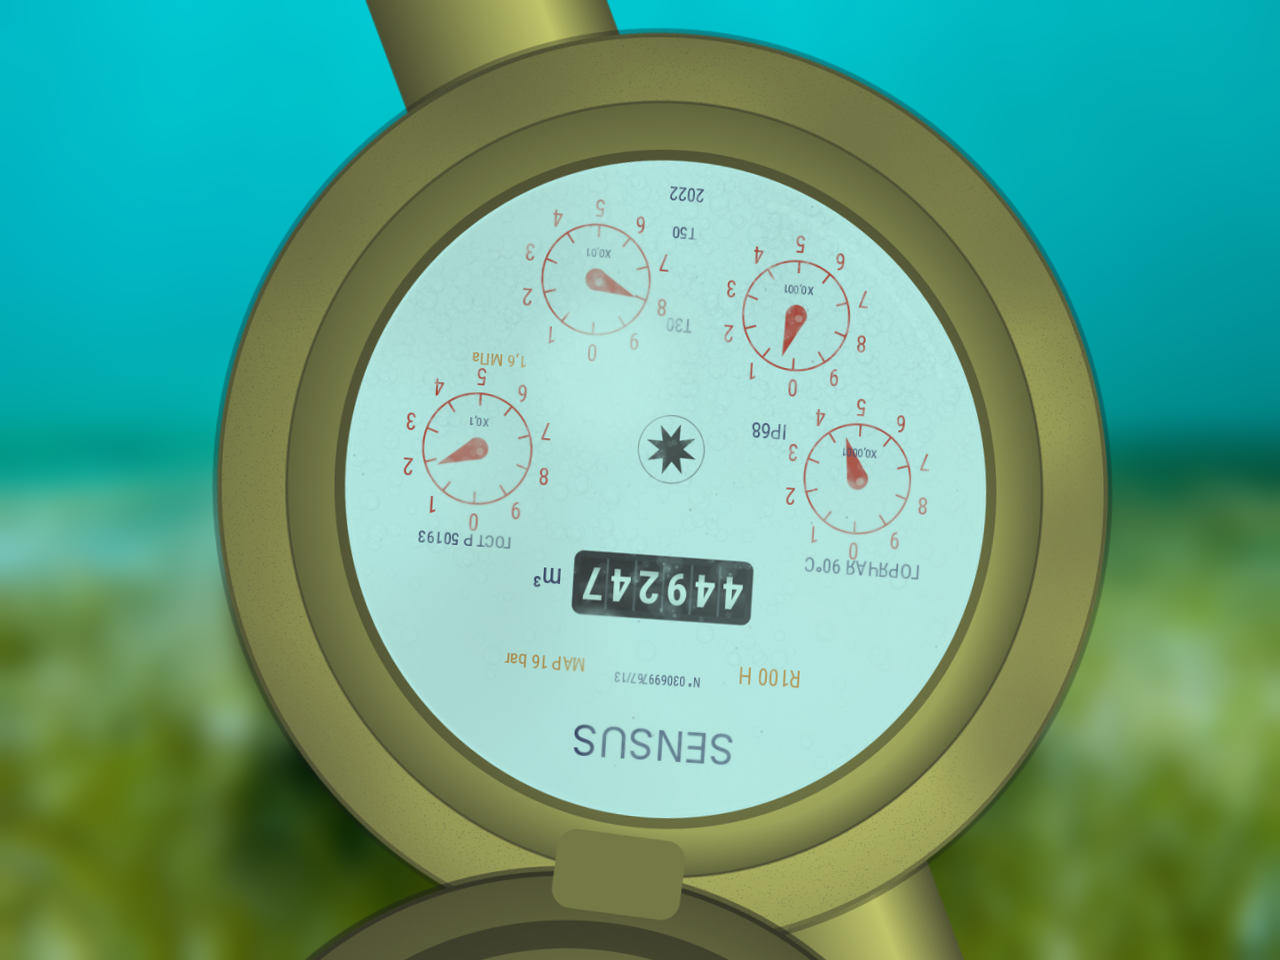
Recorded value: 449247.1804 m³
